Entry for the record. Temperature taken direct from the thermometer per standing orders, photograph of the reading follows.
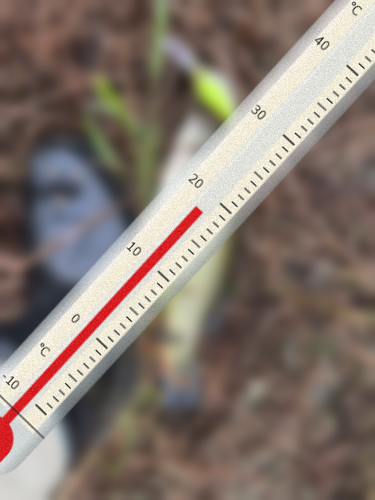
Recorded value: 18 °C
